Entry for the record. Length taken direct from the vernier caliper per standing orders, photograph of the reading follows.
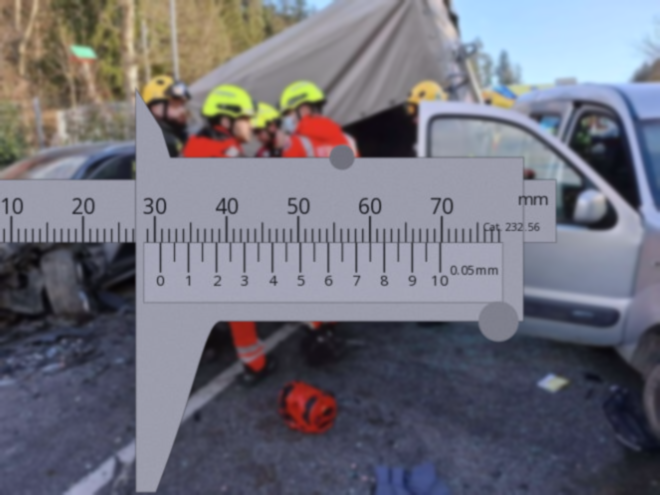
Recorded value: 30.8 mm
